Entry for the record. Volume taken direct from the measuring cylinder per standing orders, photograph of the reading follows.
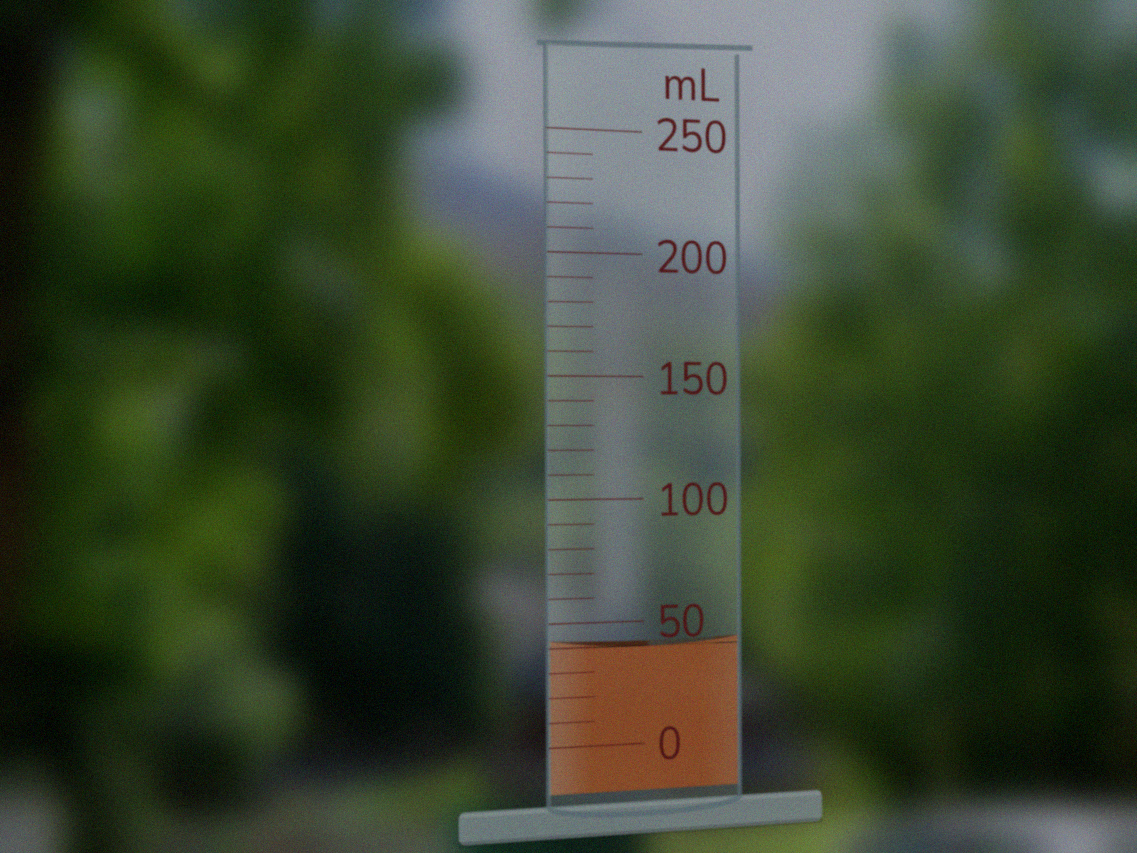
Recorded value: 40 mL
